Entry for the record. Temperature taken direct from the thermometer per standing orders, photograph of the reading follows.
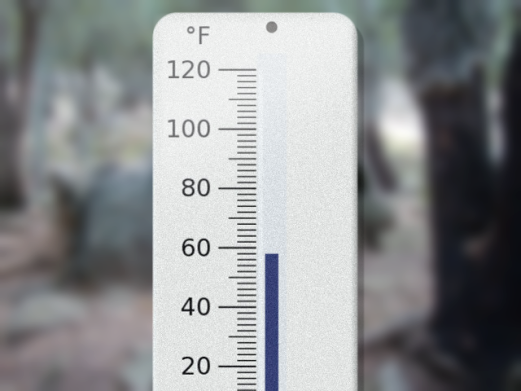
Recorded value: 58 °F
